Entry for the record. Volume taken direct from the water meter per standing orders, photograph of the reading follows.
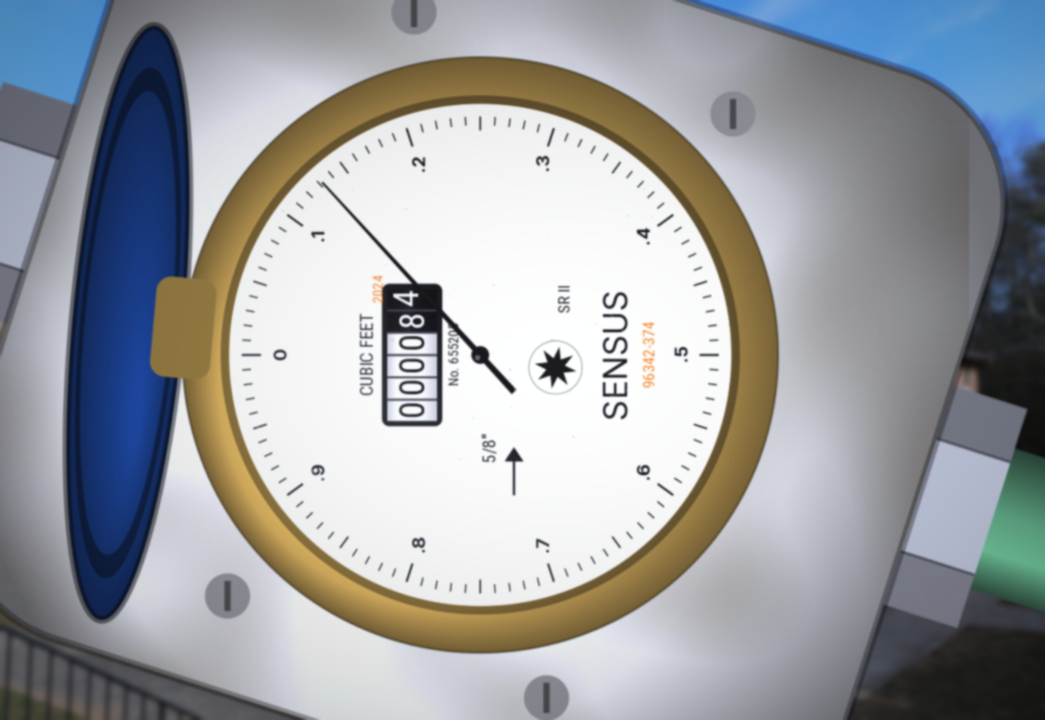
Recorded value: 84.13 ft³
